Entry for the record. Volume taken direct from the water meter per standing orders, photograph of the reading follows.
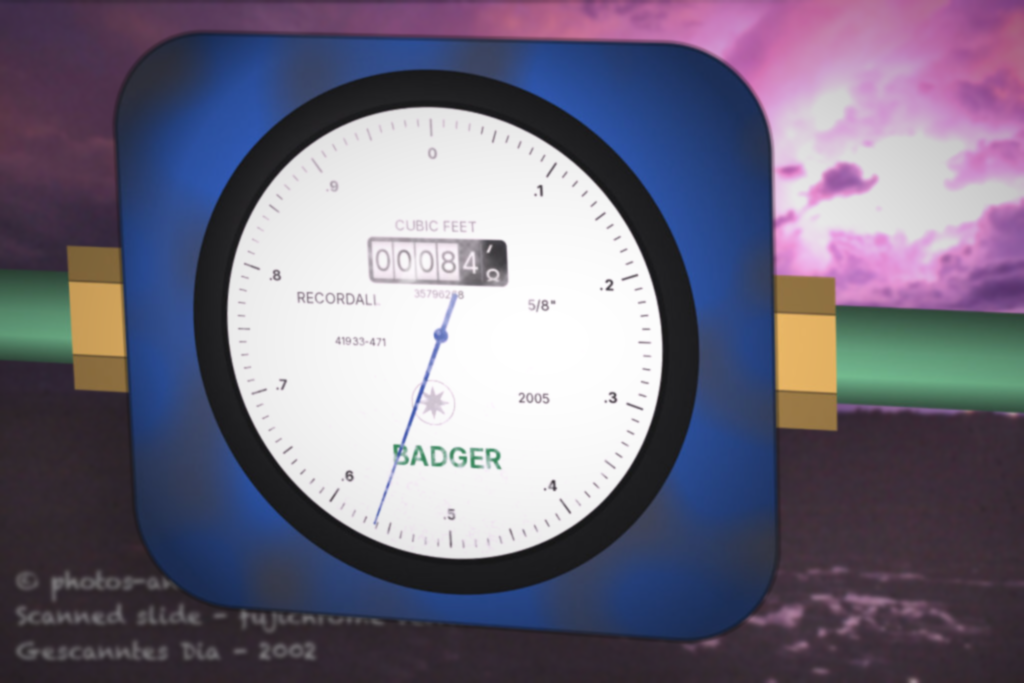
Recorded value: 847.56 ft³
